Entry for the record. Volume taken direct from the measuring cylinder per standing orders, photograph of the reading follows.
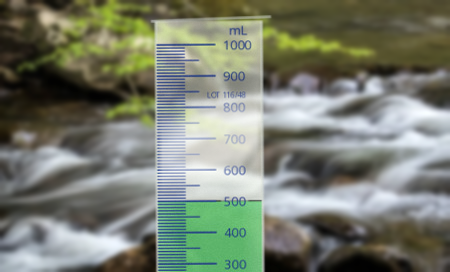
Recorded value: 500 mL
